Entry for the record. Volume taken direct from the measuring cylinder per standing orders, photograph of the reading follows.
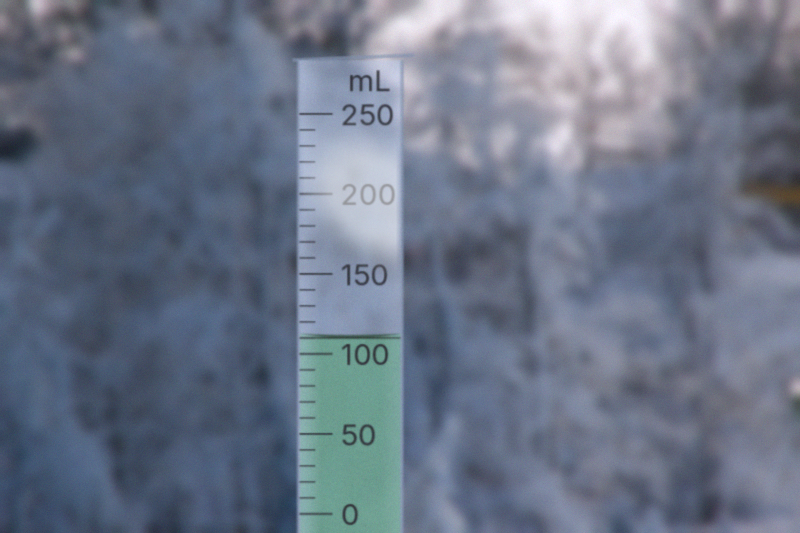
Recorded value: 110 mL
